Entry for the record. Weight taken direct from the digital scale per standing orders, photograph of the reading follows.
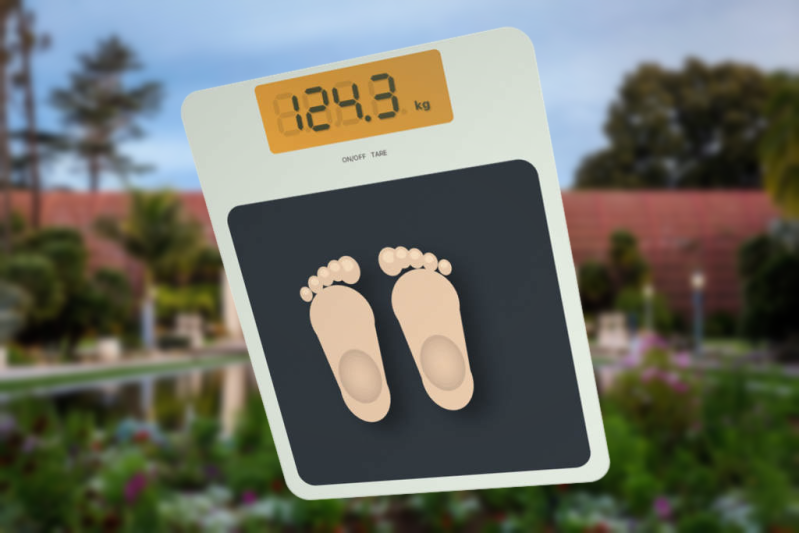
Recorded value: 124.3 kg
